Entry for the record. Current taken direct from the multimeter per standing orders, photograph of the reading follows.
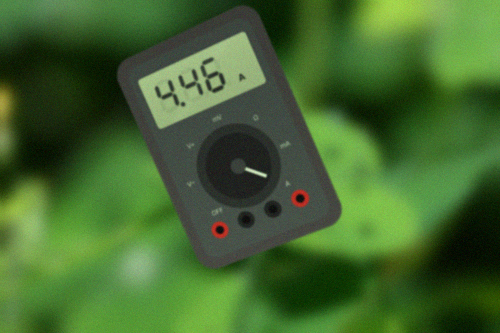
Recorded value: 4.46 A
